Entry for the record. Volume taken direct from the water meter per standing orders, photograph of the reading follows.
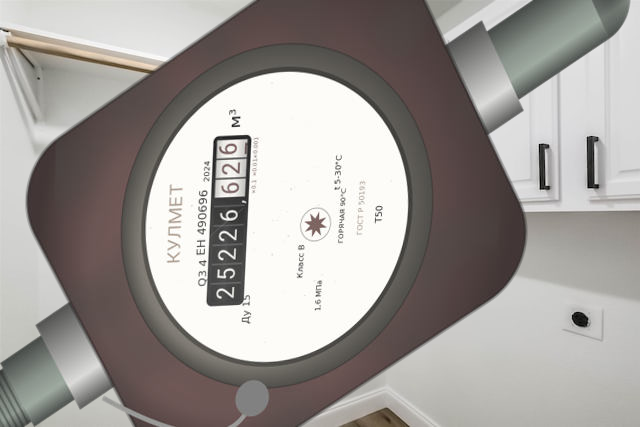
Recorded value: 25226.626 m³
